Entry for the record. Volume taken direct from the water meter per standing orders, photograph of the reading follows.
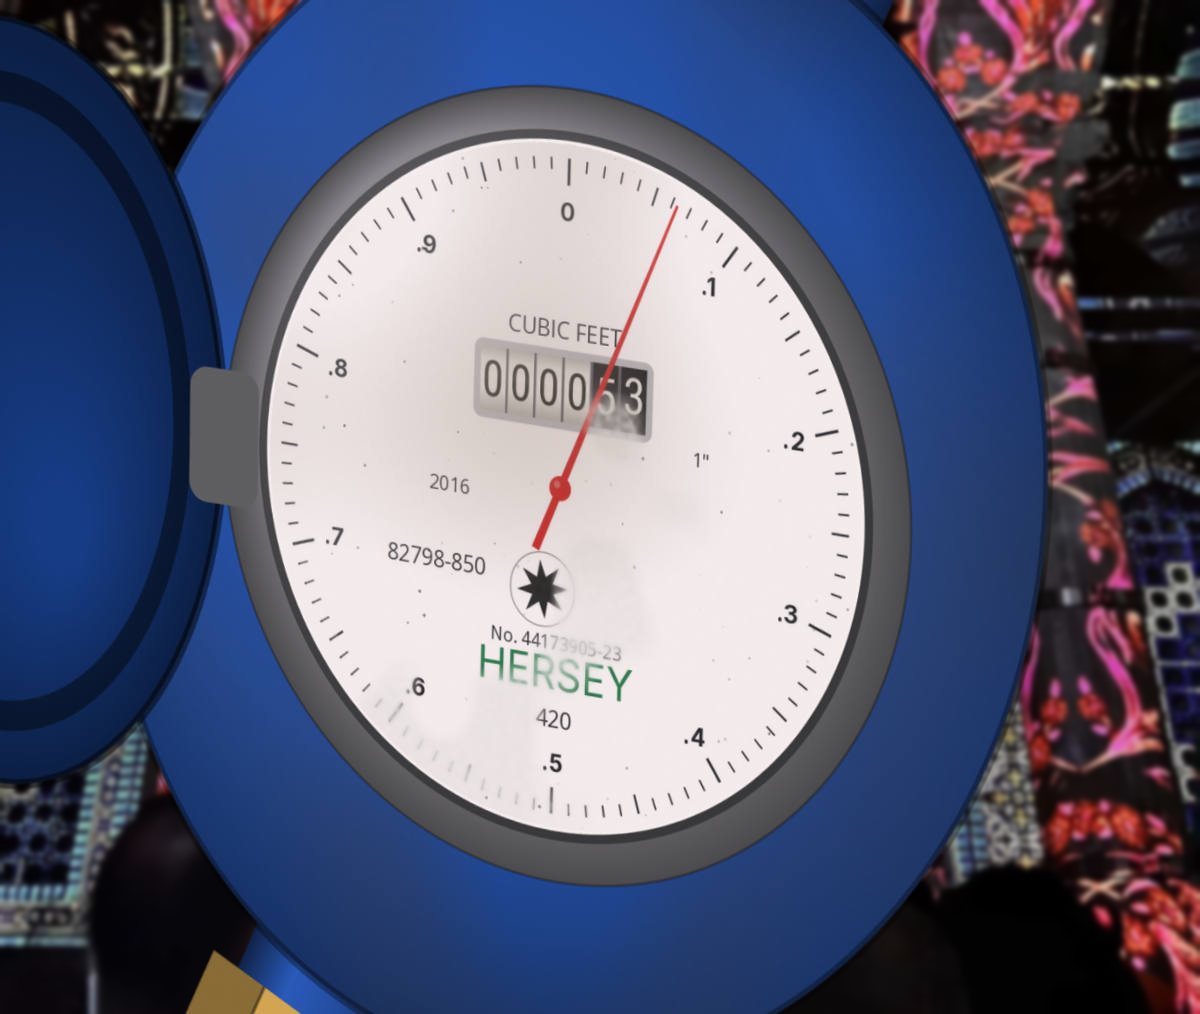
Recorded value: 53.06 ft³
